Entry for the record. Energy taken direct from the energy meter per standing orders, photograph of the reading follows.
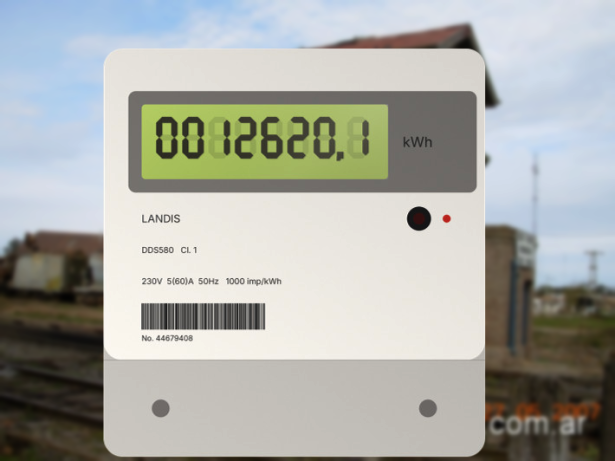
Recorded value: 12620.1 kWh
